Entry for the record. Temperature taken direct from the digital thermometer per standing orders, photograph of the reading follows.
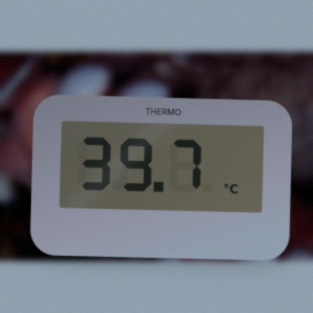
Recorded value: 39.7 °C
